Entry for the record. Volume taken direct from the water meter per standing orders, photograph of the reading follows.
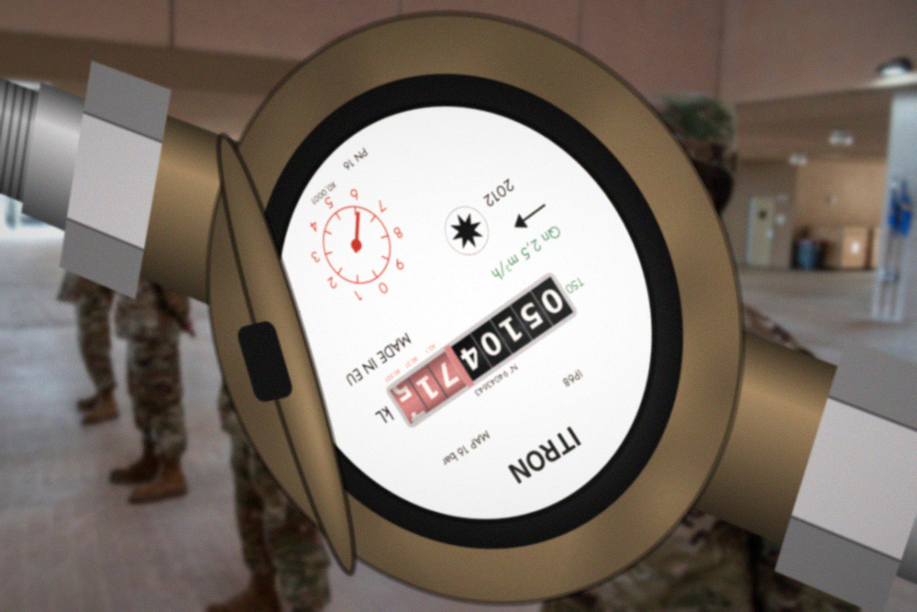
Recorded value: 5104.7146 kL
